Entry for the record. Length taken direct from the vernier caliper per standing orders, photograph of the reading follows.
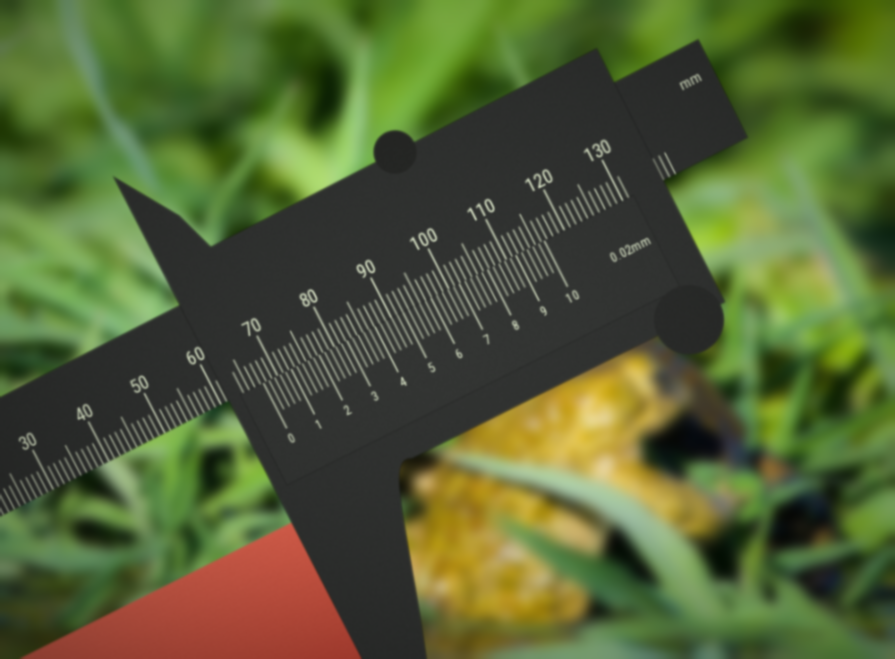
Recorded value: 67.5 mm
